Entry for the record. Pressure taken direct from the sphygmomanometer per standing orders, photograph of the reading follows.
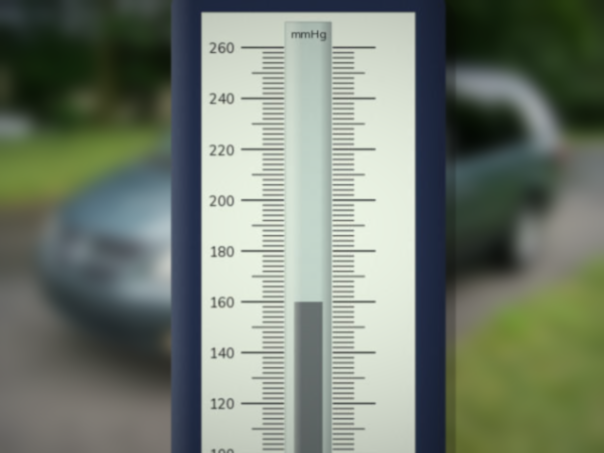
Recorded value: 160 mmHg
